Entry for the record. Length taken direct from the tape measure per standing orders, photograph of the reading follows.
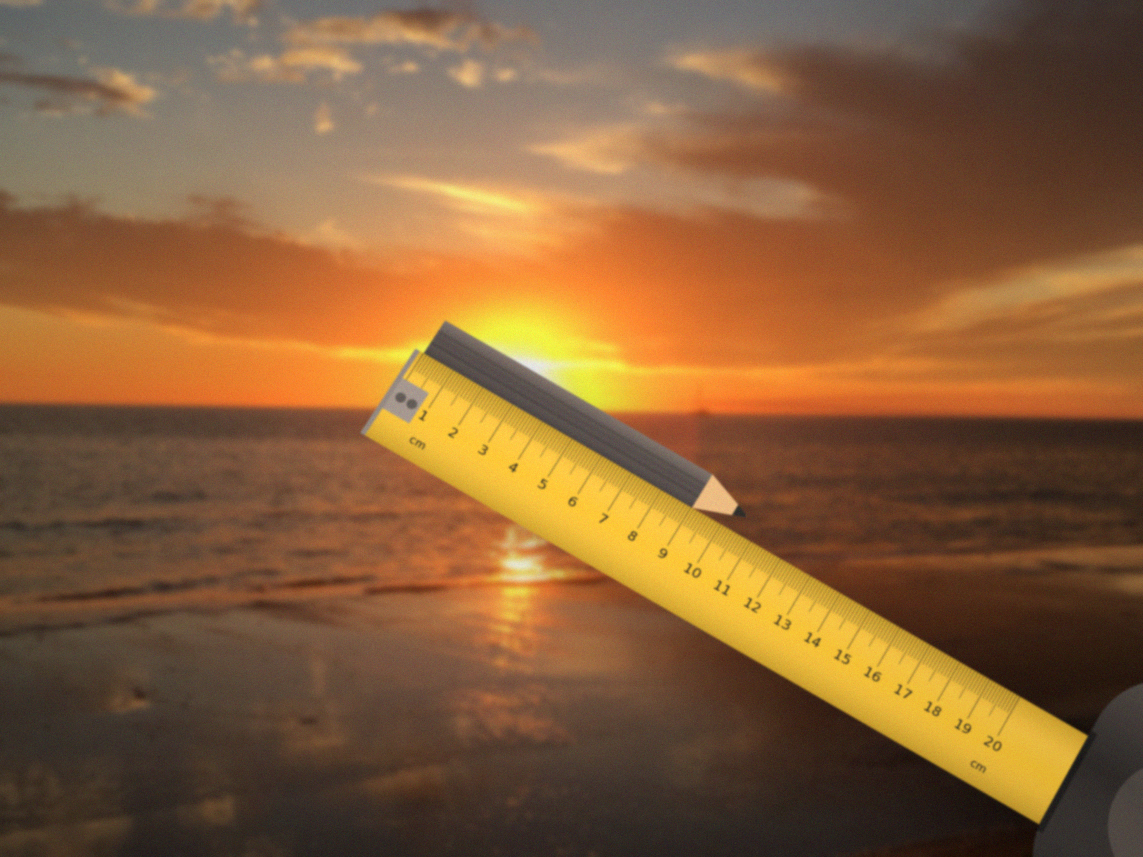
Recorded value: 10.5 cm
